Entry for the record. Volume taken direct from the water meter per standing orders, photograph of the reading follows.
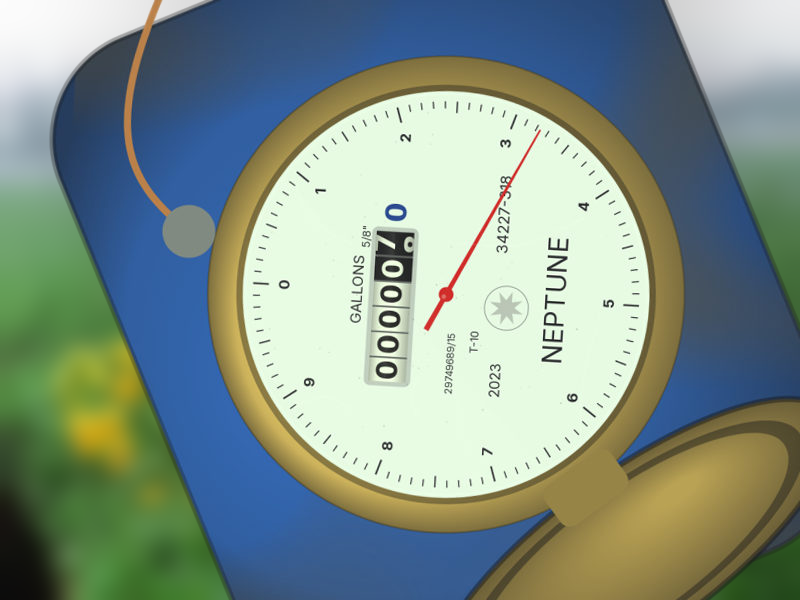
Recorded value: 73.2 gal
